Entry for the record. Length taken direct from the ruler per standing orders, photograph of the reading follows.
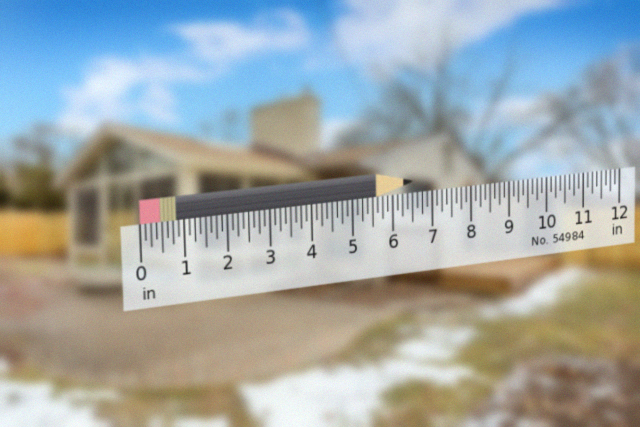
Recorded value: 6.5 in
